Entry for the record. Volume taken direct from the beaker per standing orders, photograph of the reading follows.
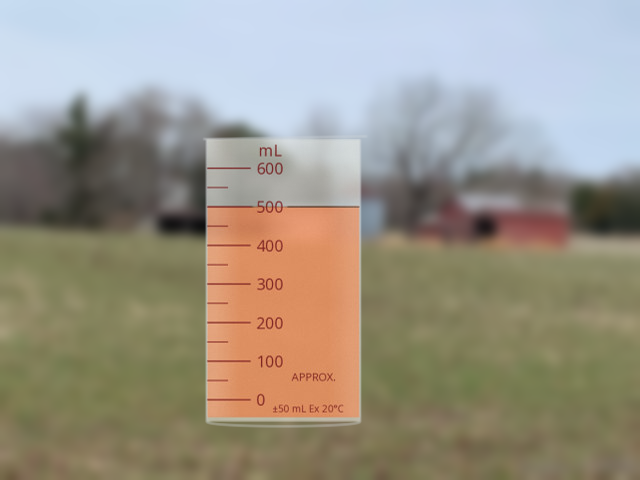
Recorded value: 500 mL
